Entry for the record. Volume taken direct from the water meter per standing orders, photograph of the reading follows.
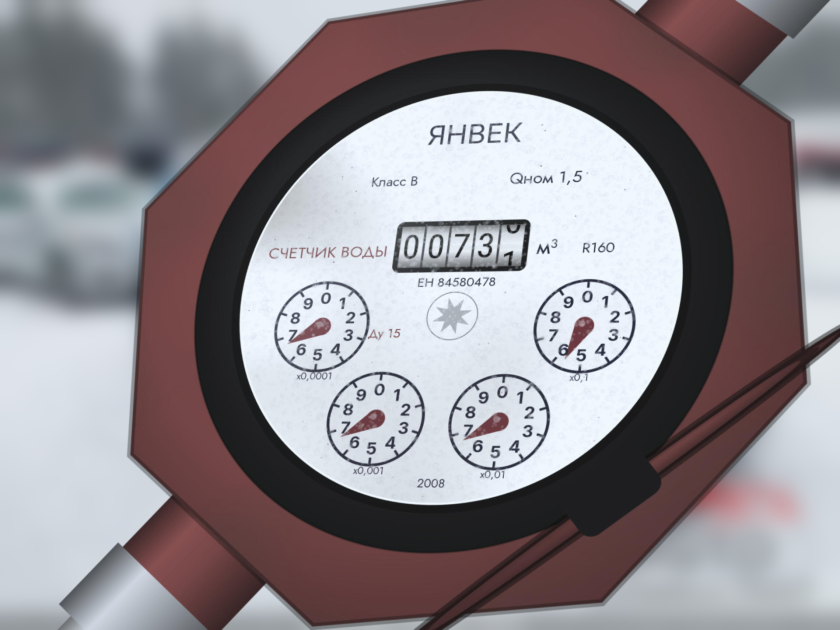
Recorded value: 730.5666 m³
